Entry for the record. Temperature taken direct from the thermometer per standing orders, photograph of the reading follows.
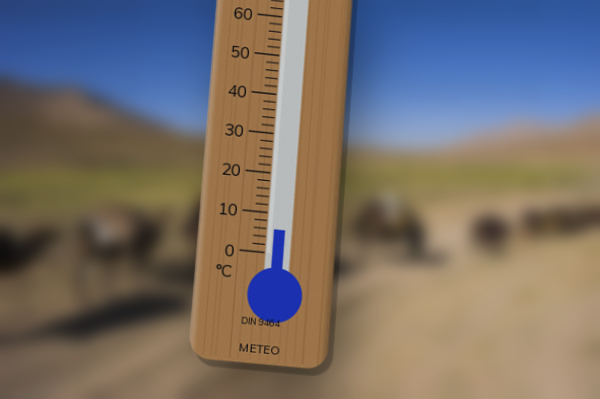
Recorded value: 6 °C
